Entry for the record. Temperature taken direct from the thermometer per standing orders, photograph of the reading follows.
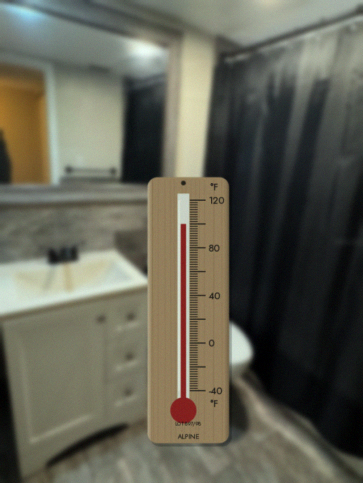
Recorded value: 100 °F
